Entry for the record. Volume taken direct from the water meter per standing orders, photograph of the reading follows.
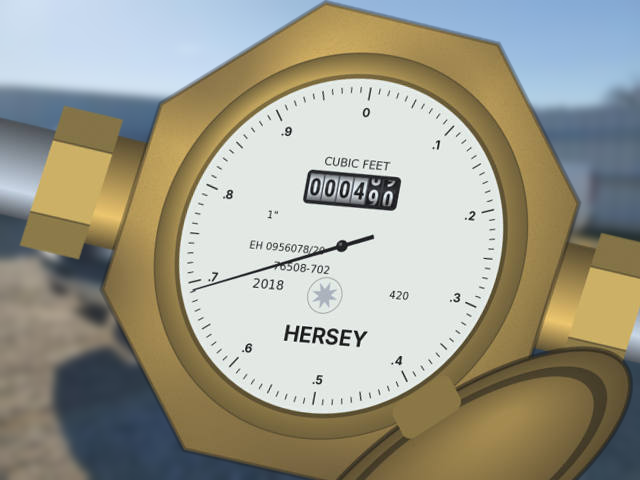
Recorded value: 489.69 ft³
